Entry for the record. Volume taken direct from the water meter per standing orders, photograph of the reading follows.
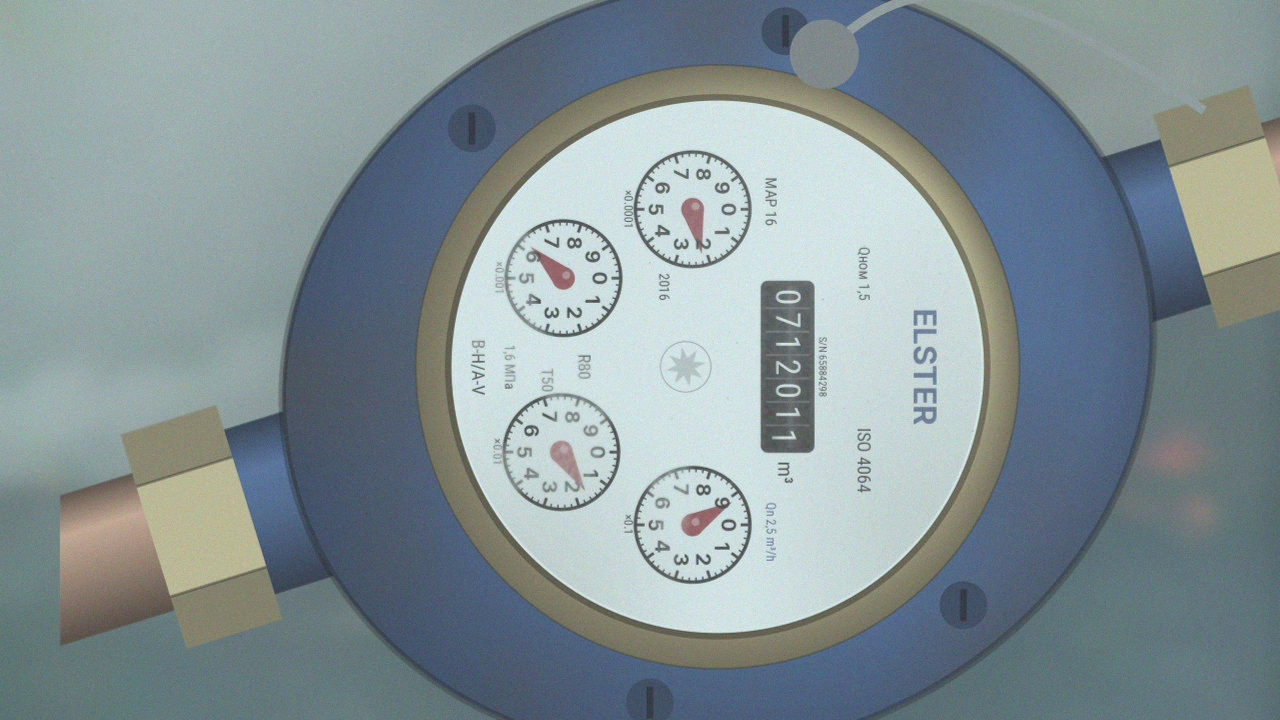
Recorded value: 712010.9162 m³
